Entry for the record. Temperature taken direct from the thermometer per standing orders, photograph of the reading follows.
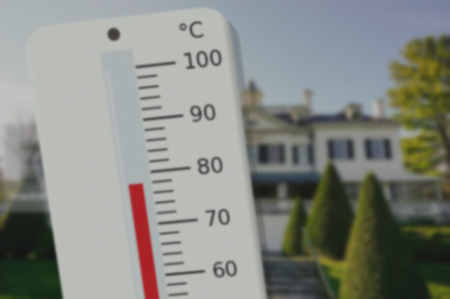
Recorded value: 78 °C
